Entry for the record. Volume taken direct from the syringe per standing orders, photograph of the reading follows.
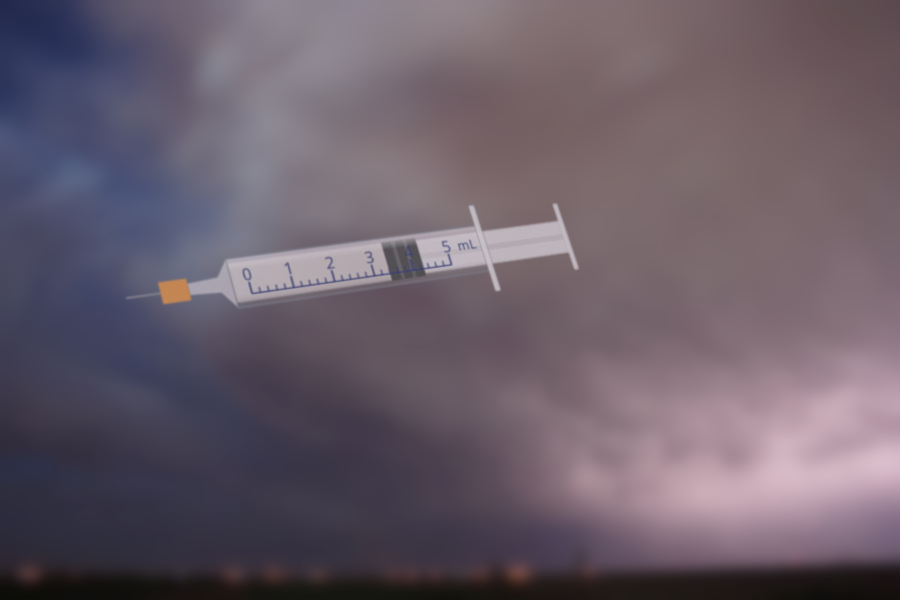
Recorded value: 3.4 mL
